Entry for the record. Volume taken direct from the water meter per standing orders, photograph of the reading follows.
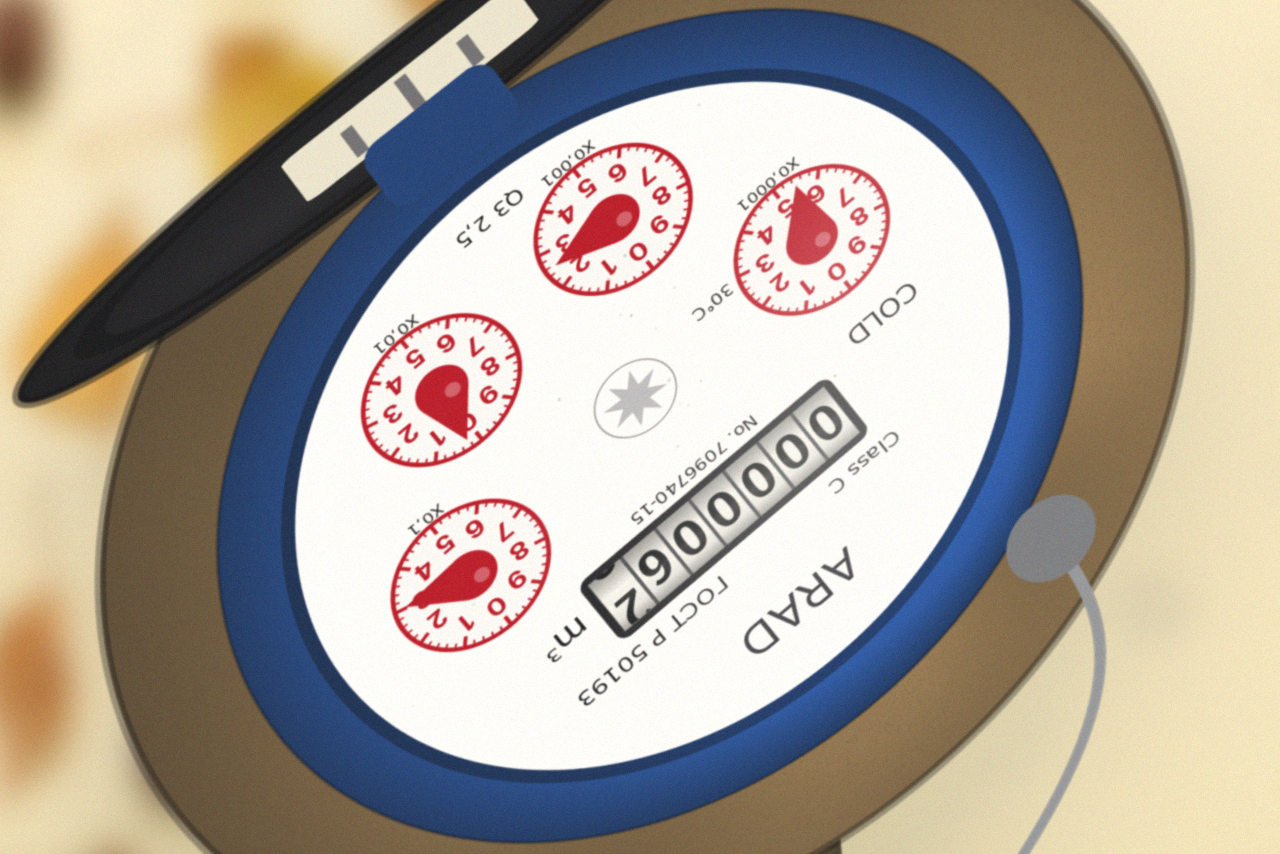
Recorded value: 62.3025 m³
